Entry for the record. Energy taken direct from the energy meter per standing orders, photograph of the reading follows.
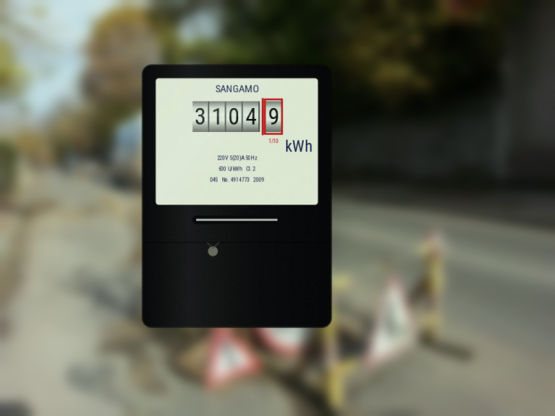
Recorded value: 3104.9 kWh
